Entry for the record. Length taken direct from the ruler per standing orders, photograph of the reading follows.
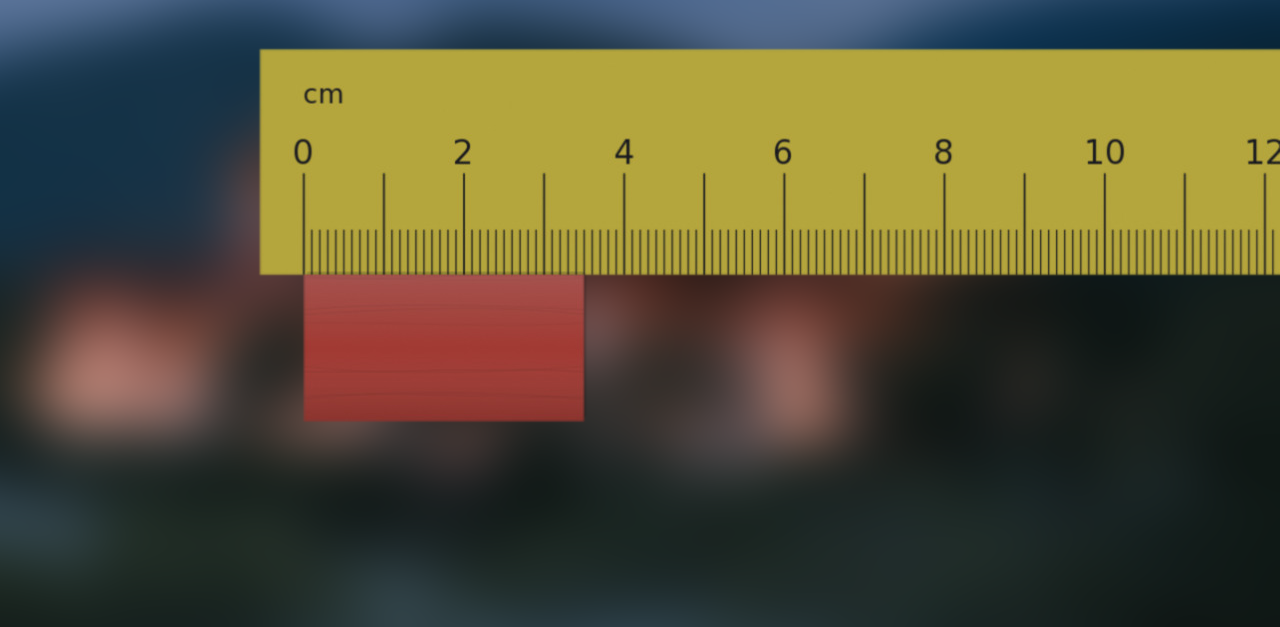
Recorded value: 3.5 cm
